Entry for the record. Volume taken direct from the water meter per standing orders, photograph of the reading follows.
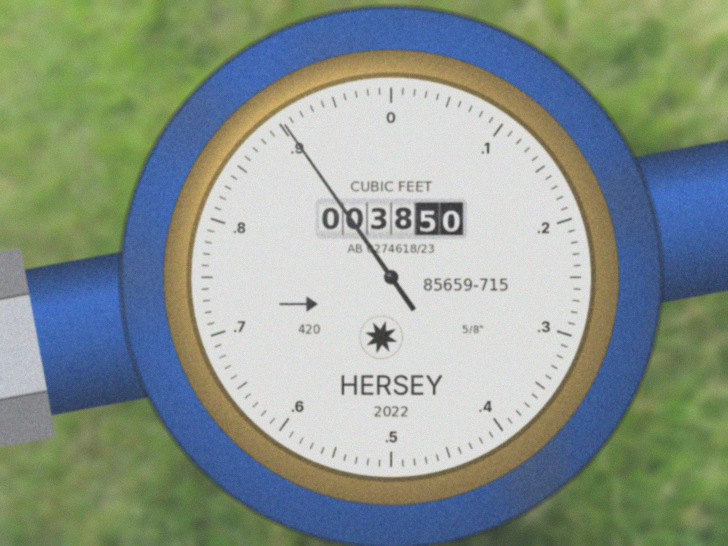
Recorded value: 3849.90 ft³
